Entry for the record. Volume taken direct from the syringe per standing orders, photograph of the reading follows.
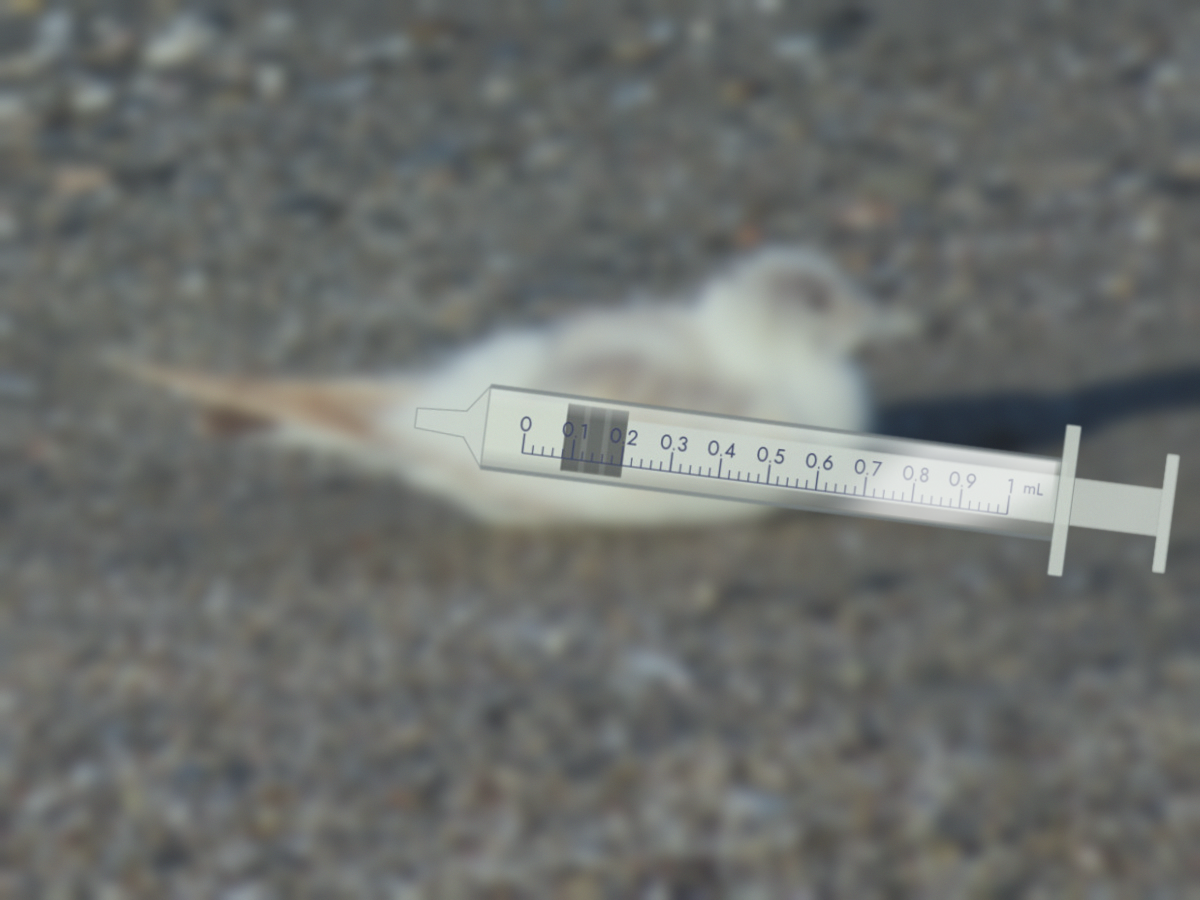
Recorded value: 0.08 mL
